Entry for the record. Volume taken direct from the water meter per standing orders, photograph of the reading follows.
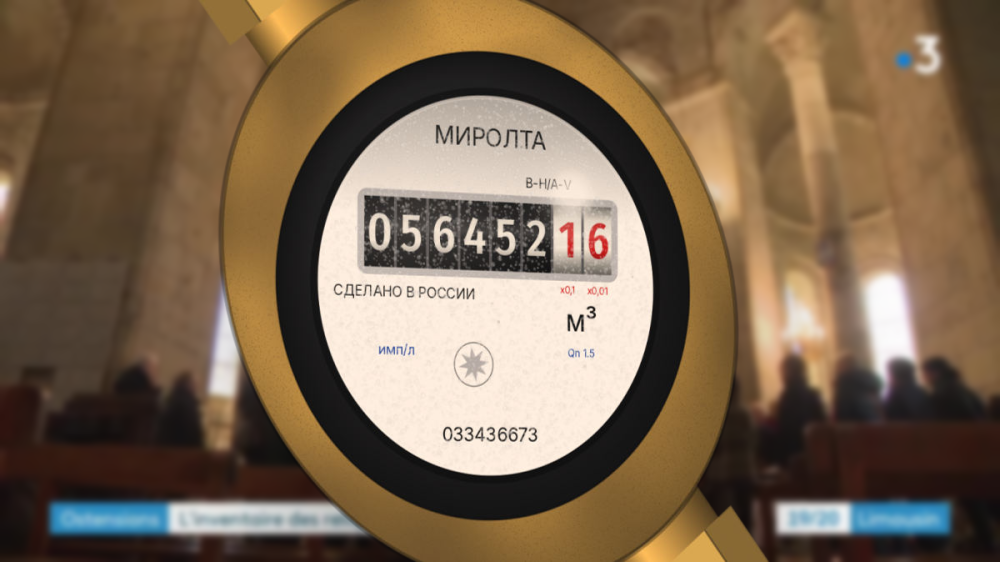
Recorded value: 56452.16 m³
